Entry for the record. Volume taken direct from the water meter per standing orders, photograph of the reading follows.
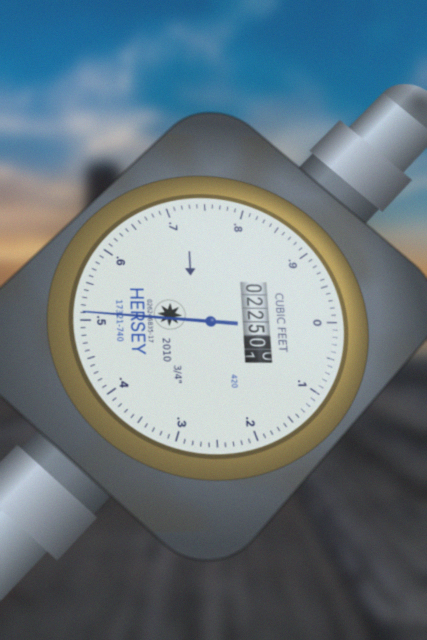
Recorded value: 22500.51 ft³
